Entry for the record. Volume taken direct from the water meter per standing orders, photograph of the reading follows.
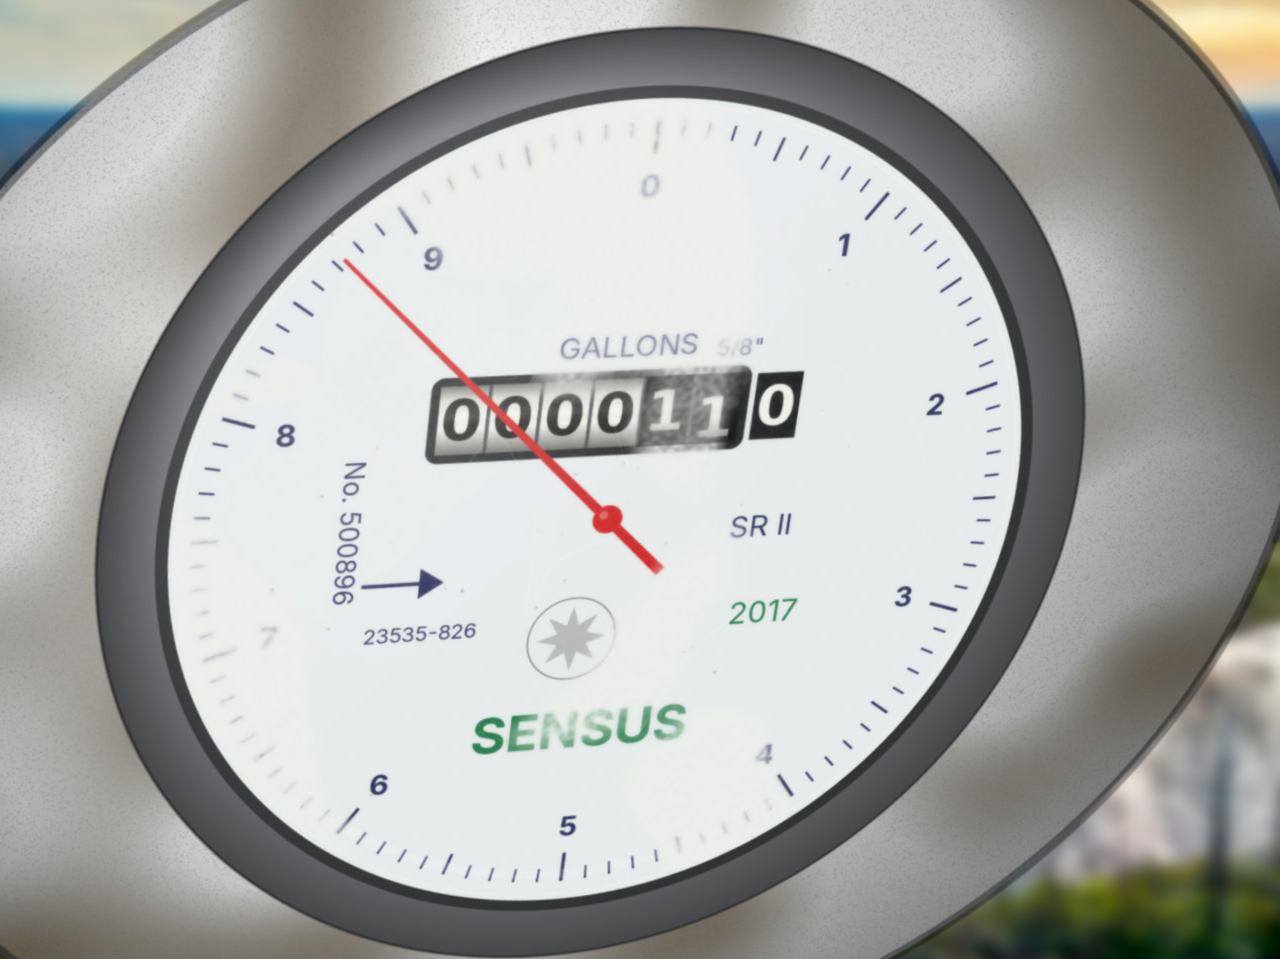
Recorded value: 108.7 gal
